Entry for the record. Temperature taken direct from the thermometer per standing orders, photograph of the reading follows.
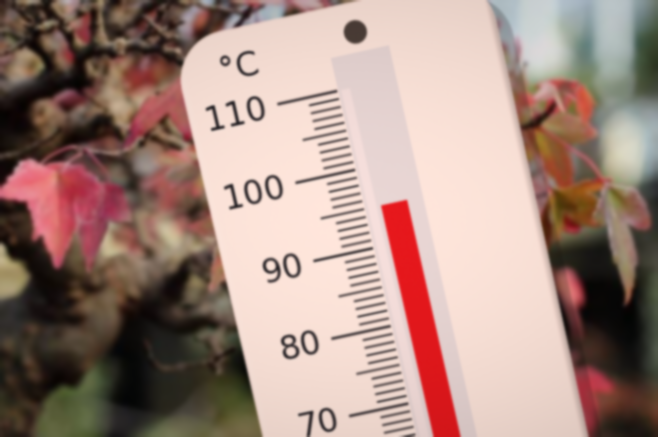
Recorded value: 95 °C
